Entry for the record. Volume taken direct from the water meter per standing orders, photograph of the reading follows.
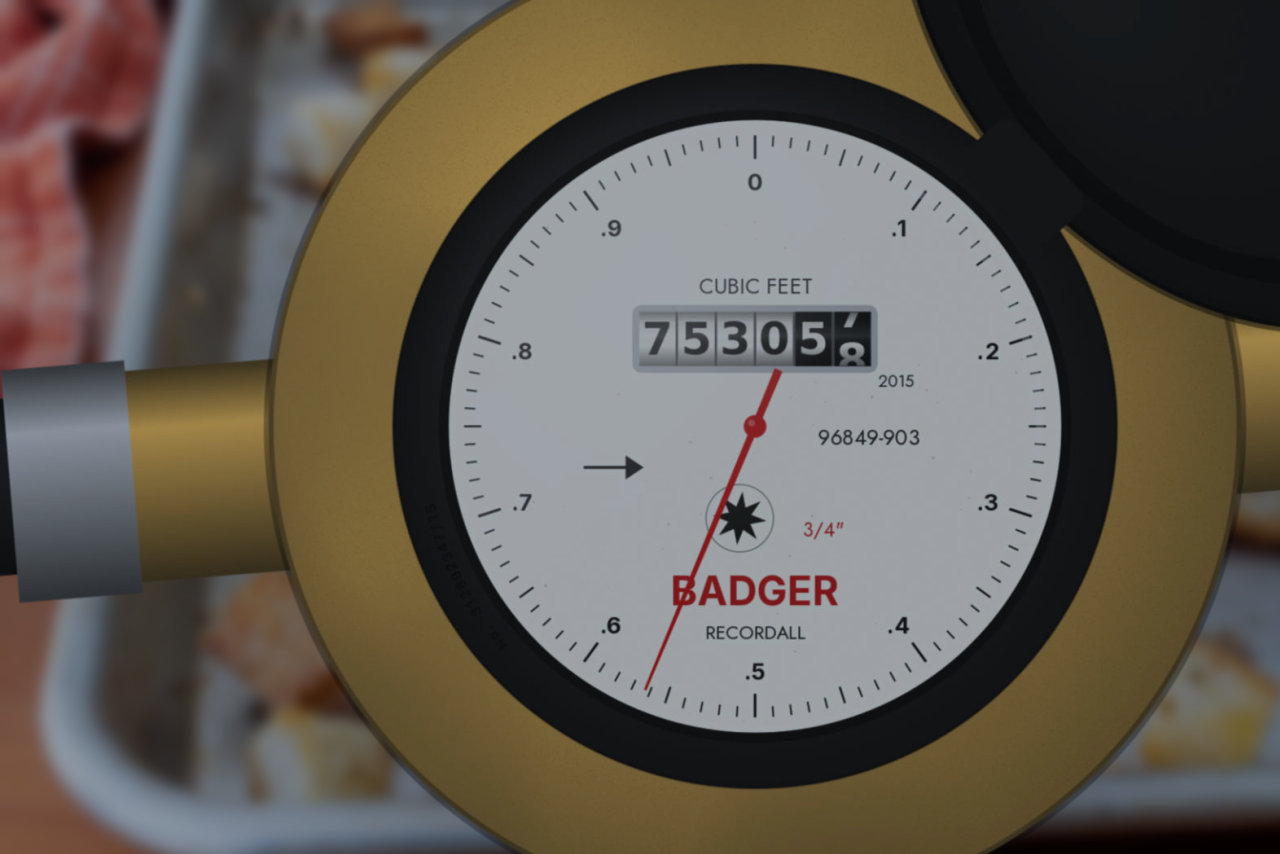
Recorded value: 753057.56 ft³
